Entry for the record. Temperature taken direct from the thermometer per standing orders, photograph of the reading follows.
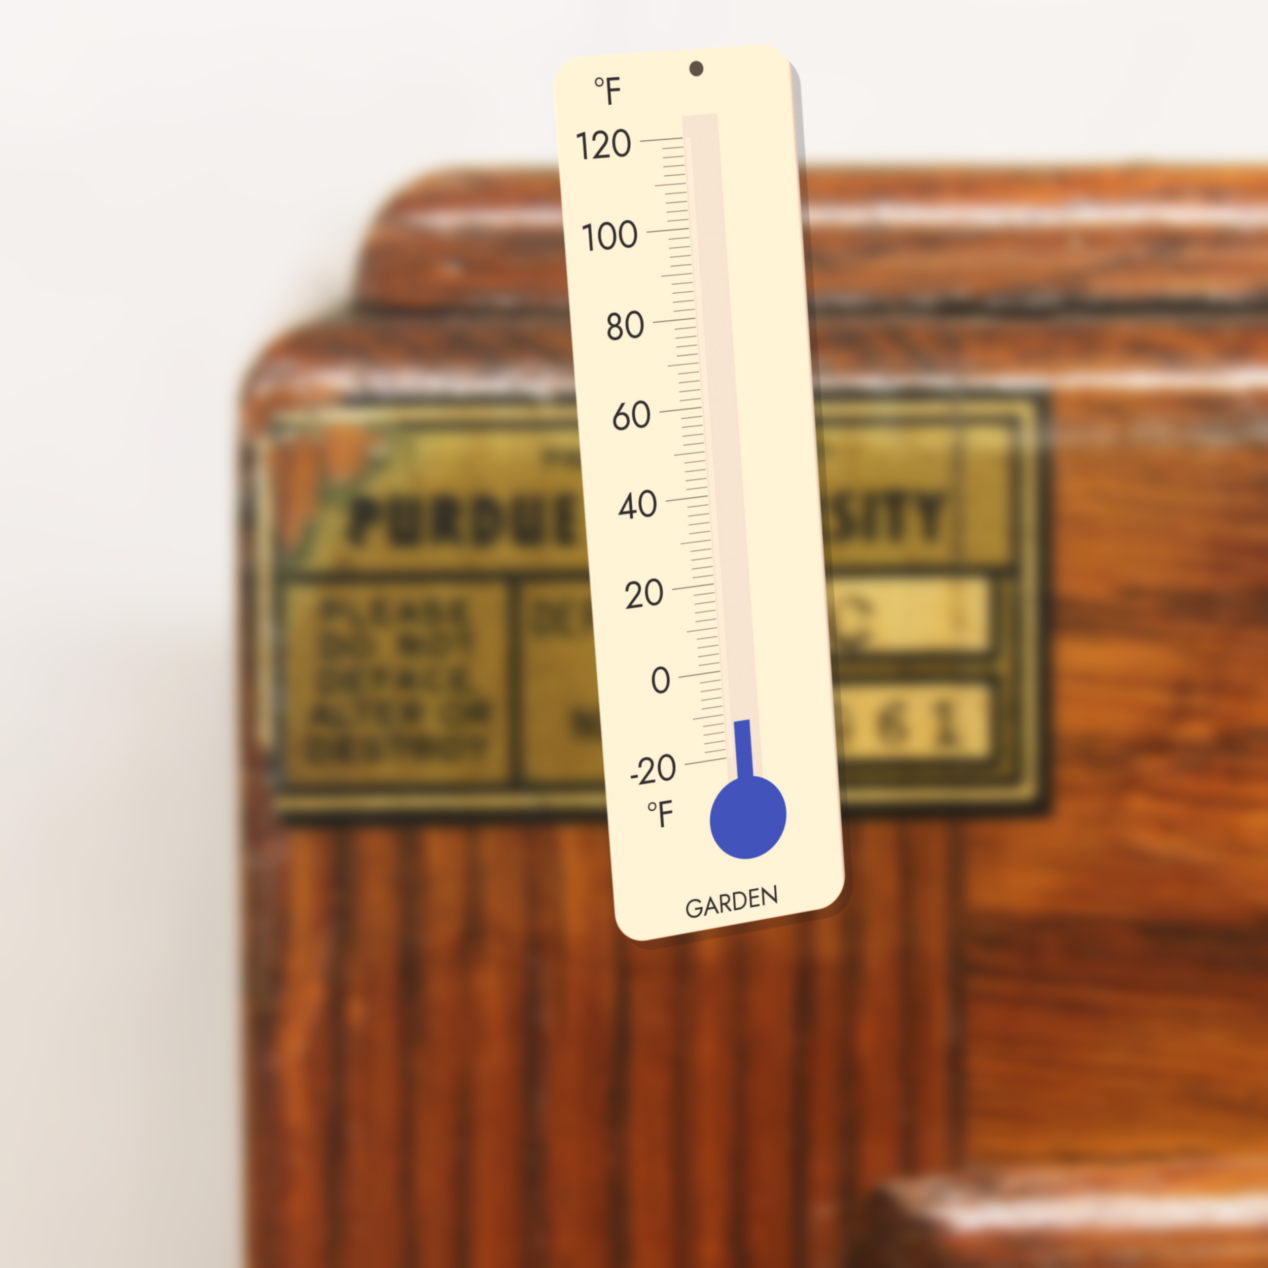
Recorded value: -12 °F
